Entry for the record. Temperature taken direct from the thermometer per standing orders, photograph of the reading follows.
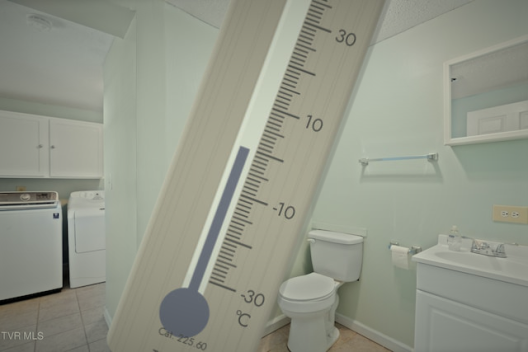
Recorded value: 0 °C
